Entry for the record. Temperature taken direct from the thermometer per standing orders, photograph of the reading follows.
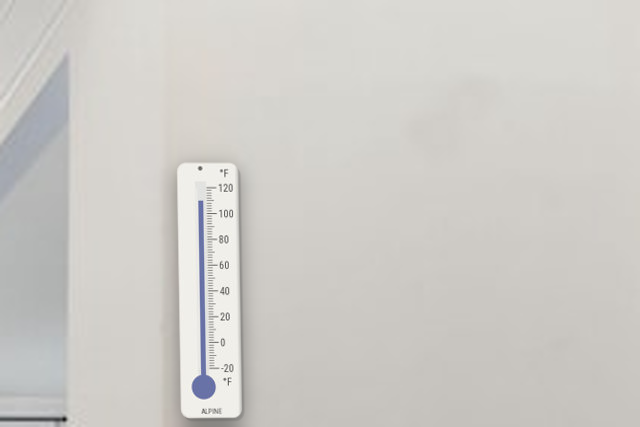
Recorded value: 110 °F
